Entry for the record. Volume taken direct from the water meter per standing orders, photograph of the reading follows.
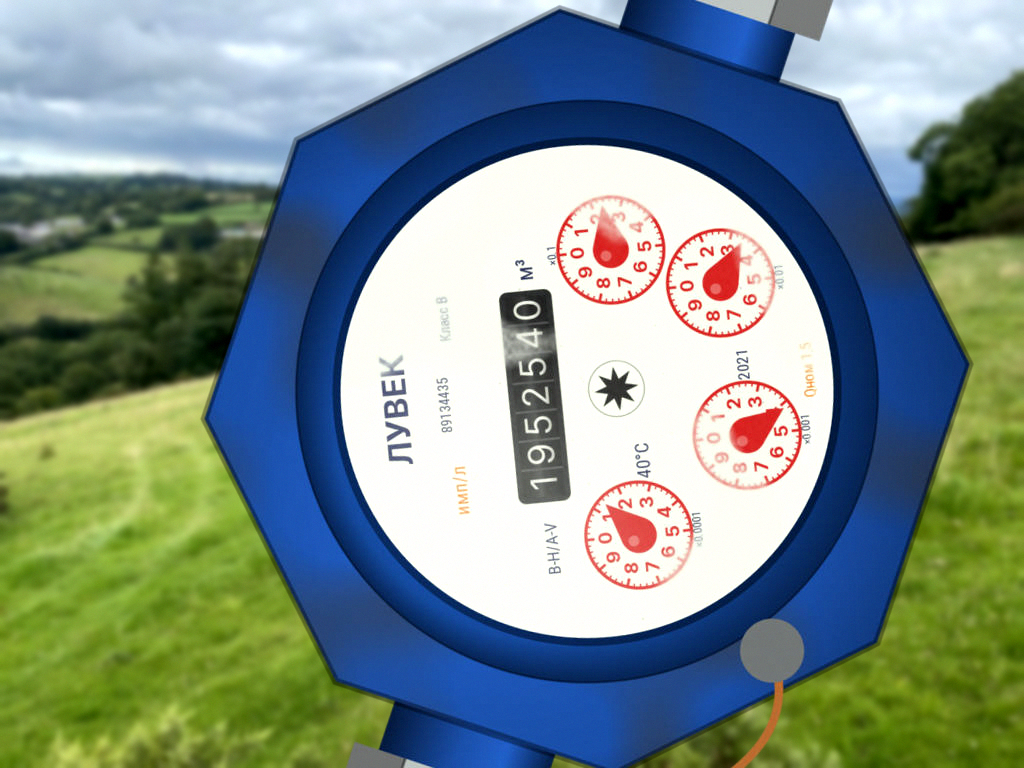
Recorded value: 1952540.2341 m³
